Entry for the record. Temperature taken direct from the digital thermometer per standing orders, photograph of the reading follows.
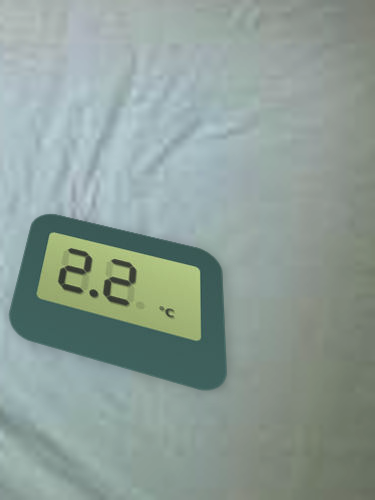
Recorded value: 2.2 °C
